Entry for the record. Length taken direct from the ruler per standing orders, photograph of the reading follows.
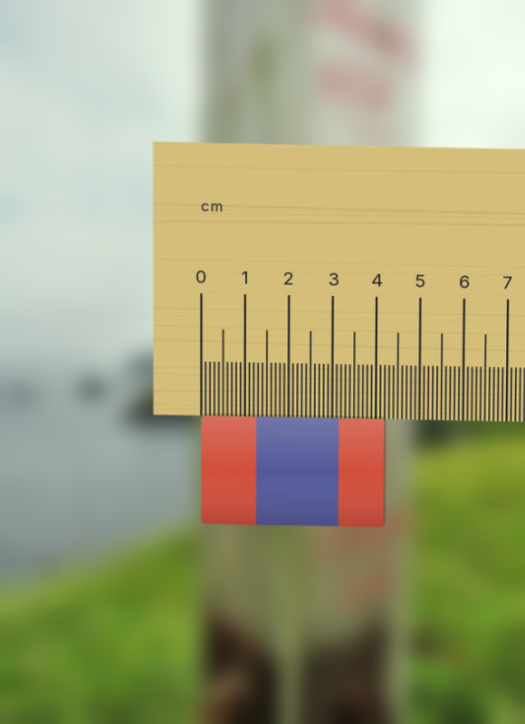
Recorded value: 4.2 cm
